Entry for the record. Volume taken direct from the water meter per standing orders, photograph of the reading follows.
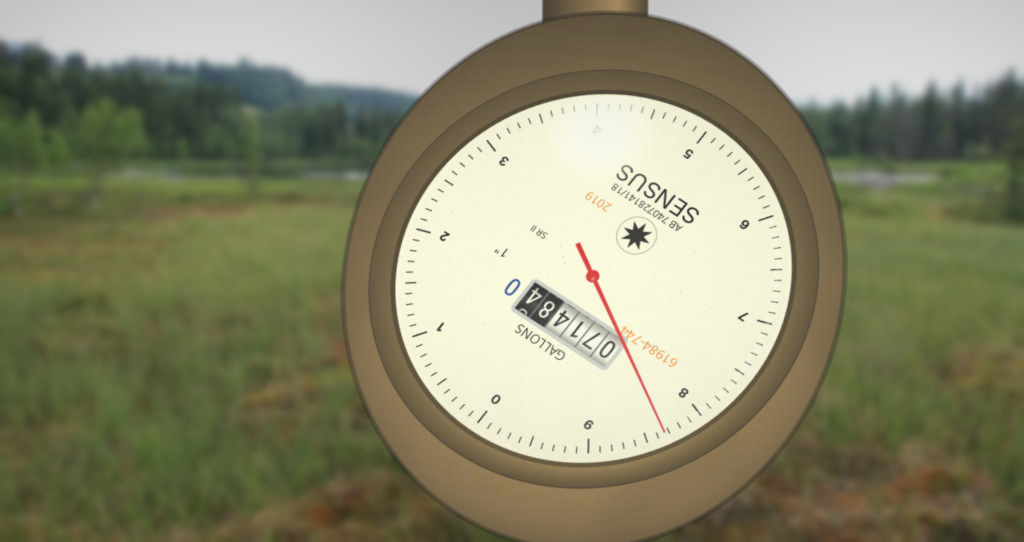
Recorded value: 714838.3 gal
